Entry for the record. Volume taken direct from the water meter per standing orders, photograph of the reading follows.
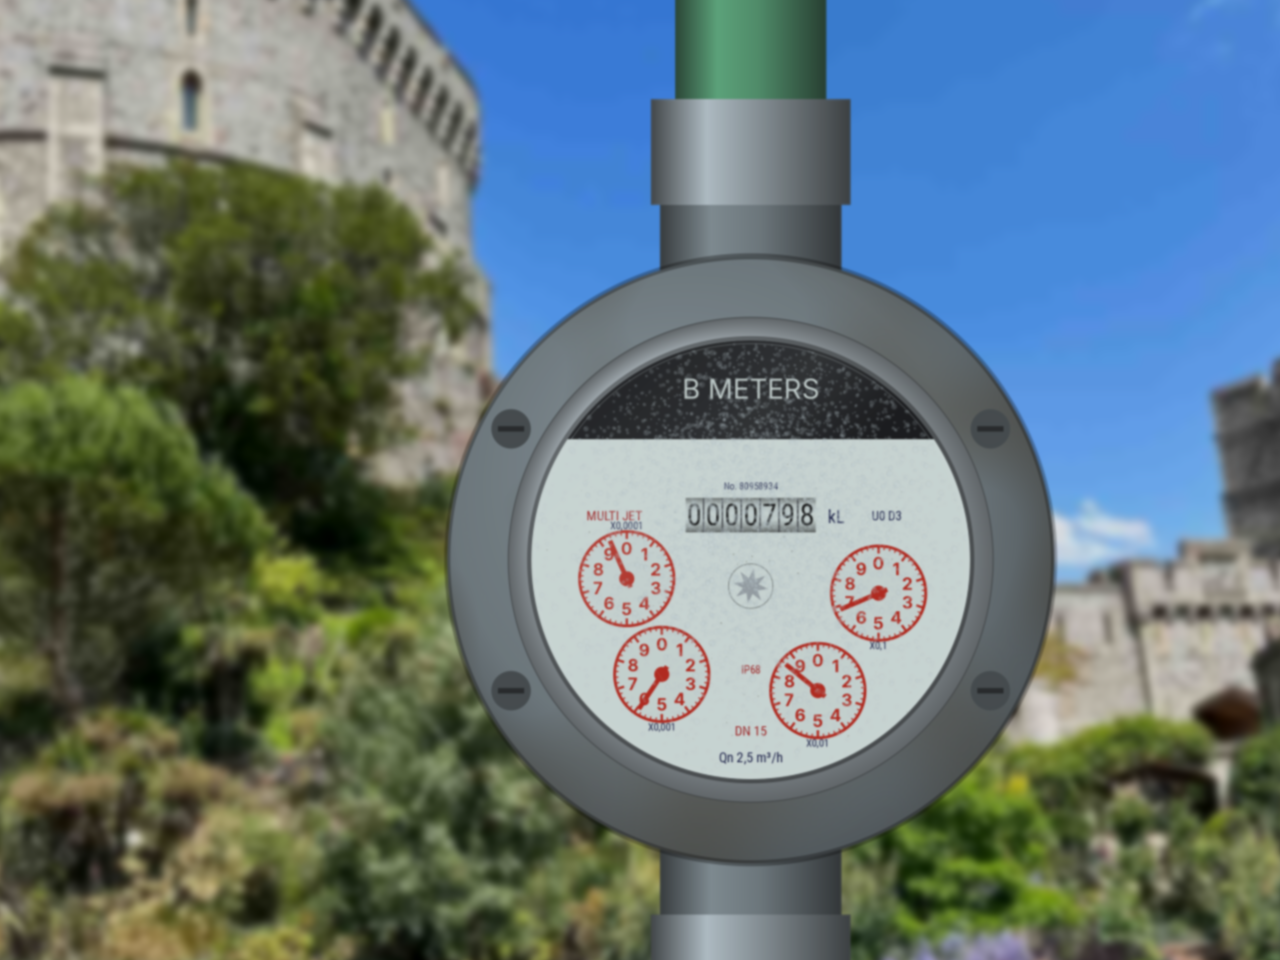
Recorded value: 798.6859 kL
